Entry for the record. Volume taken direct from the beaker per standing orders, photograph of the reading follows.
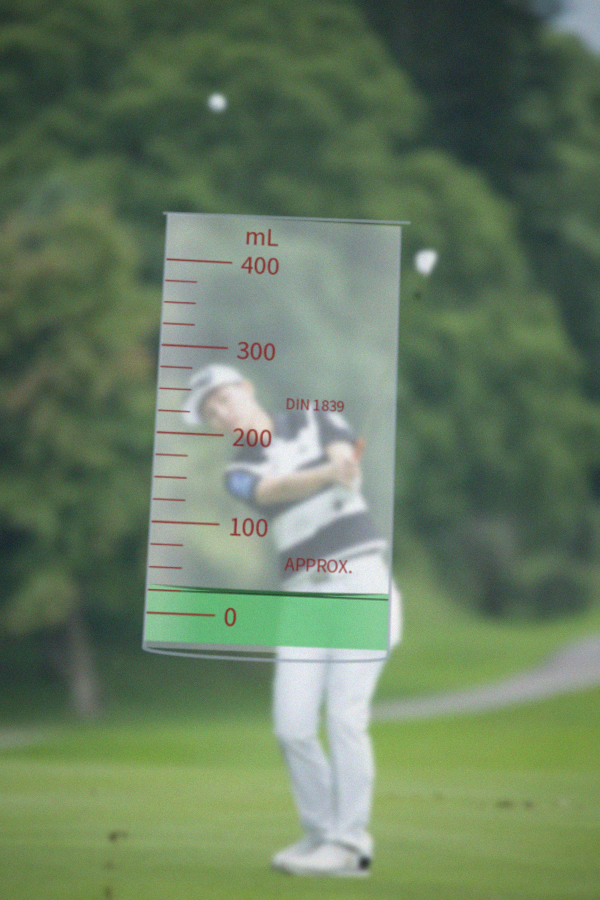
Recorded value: 25 mL
